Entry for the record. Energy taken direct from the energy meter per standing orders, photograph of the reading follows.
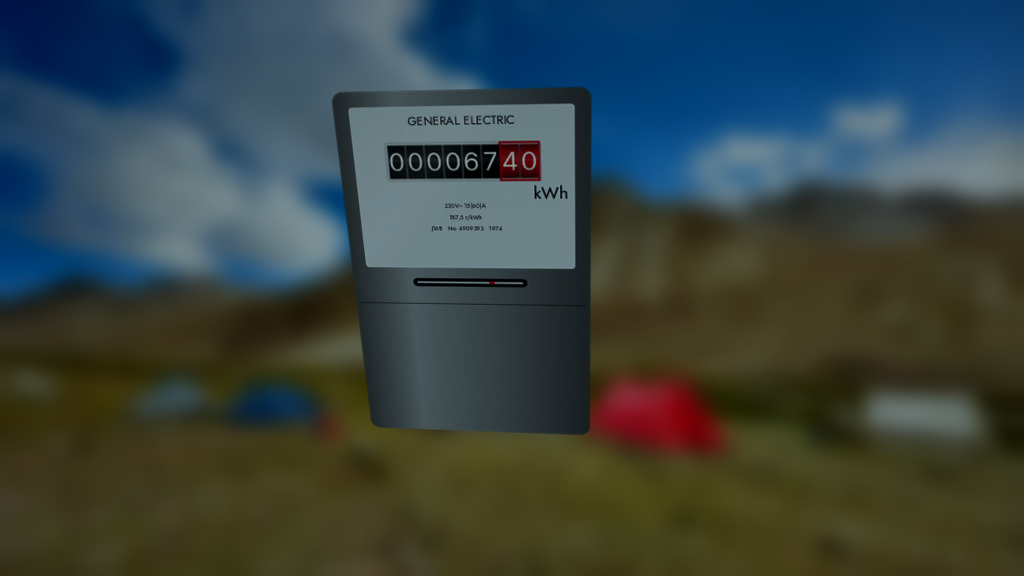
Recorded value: 67.40 kWh
